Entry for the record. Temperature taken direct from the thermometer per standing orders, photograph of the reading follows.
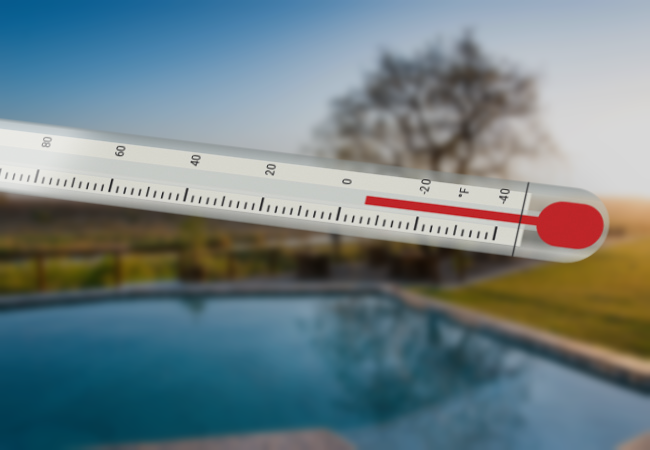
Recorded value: -6 °F
